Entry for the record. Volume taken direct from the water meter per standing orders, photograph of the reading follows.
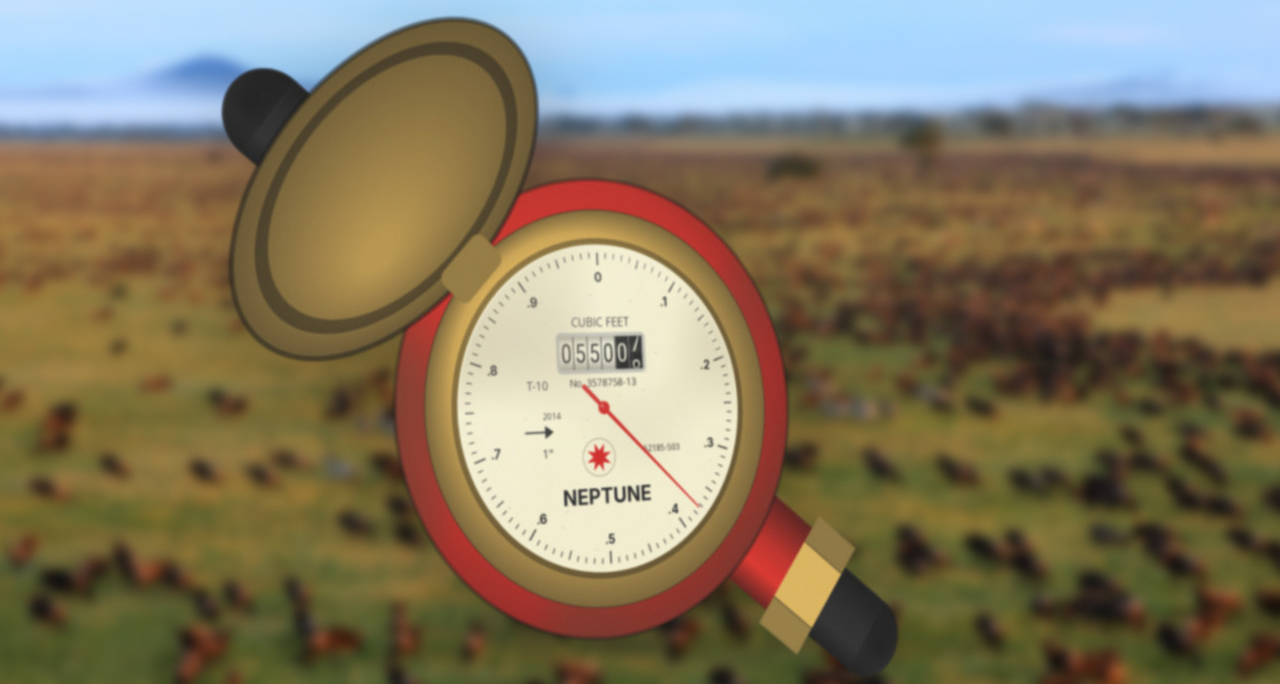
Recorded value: 55007.37 ft³
